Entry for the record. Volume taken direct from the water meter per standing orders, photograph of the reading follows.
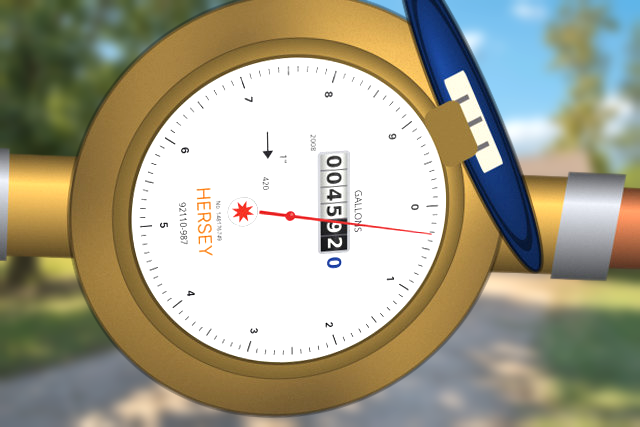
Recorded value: 45920.3 gal
